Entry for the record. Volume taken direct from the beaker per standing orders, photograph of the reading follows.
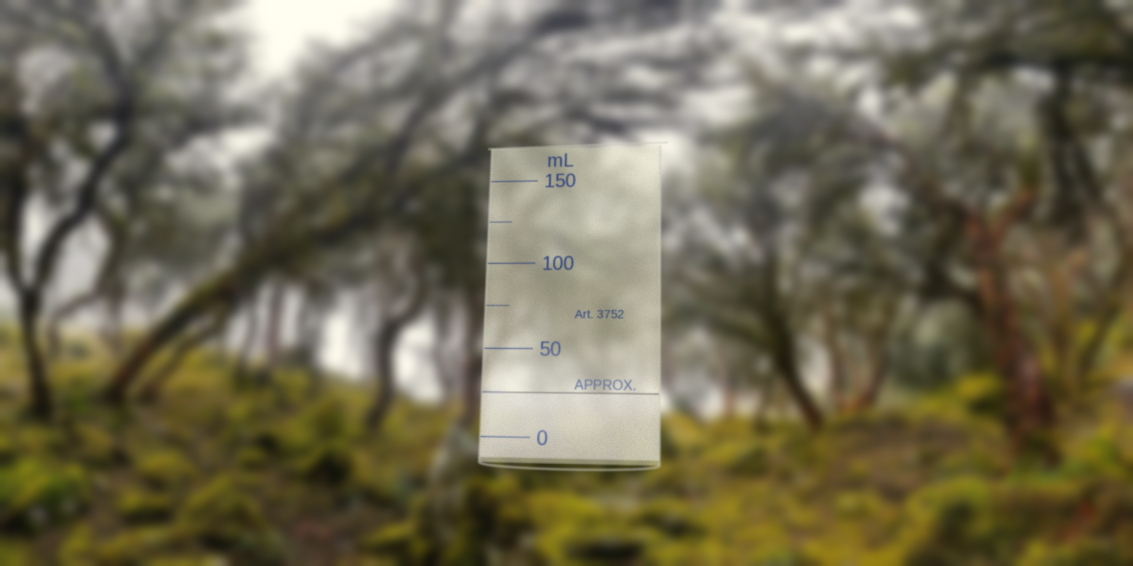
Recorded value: 25 mL
